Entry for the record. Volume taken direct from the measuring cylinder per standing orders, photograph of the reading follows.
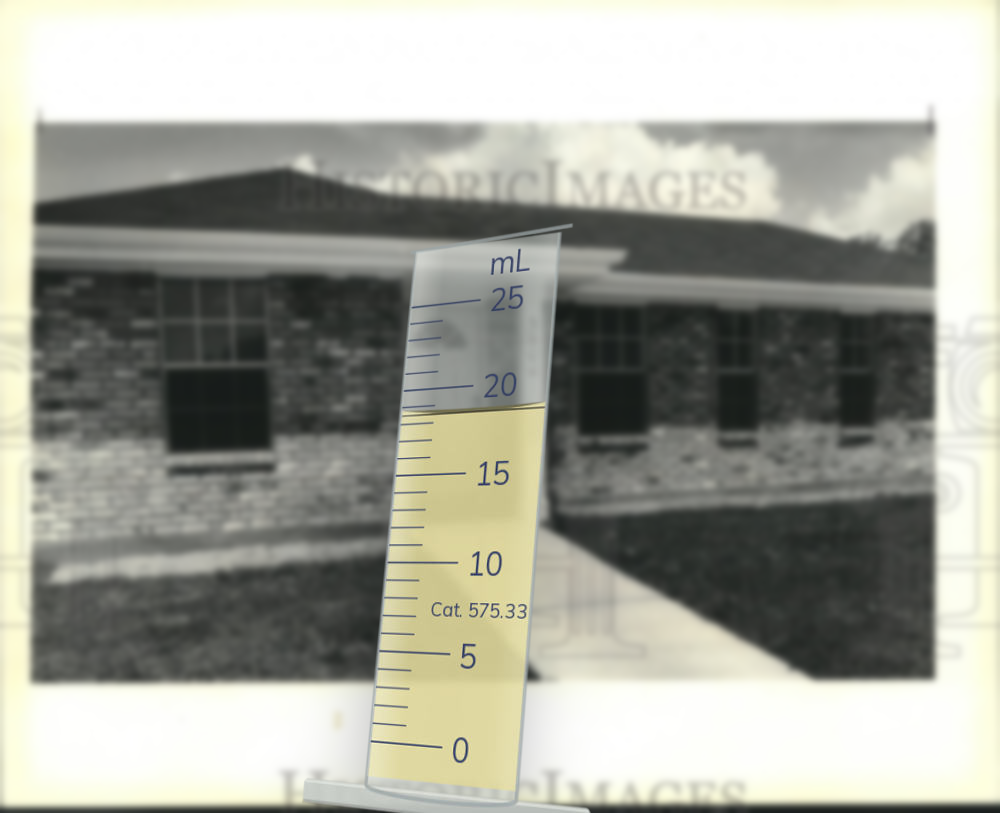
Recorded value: 18.5 mL
